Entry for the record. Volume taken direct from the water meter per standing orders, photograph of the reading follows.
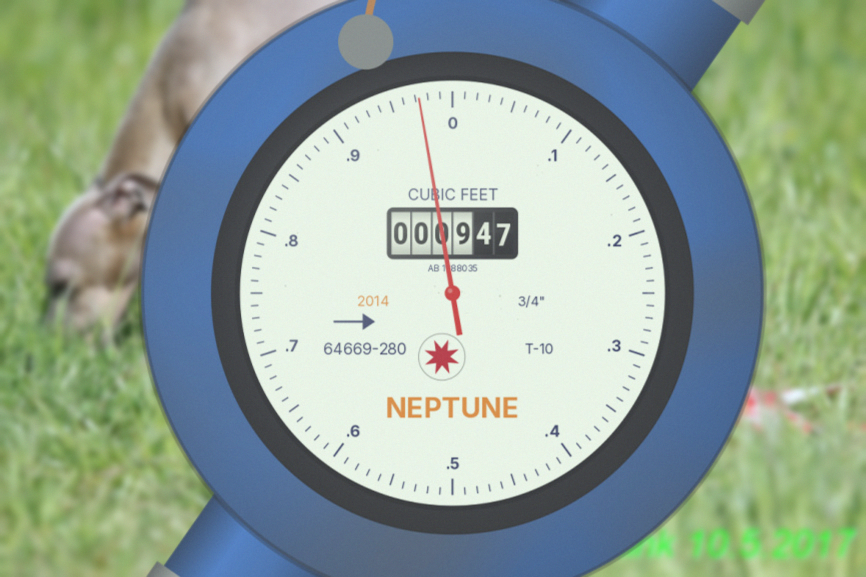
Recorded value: 946.97 ft³
